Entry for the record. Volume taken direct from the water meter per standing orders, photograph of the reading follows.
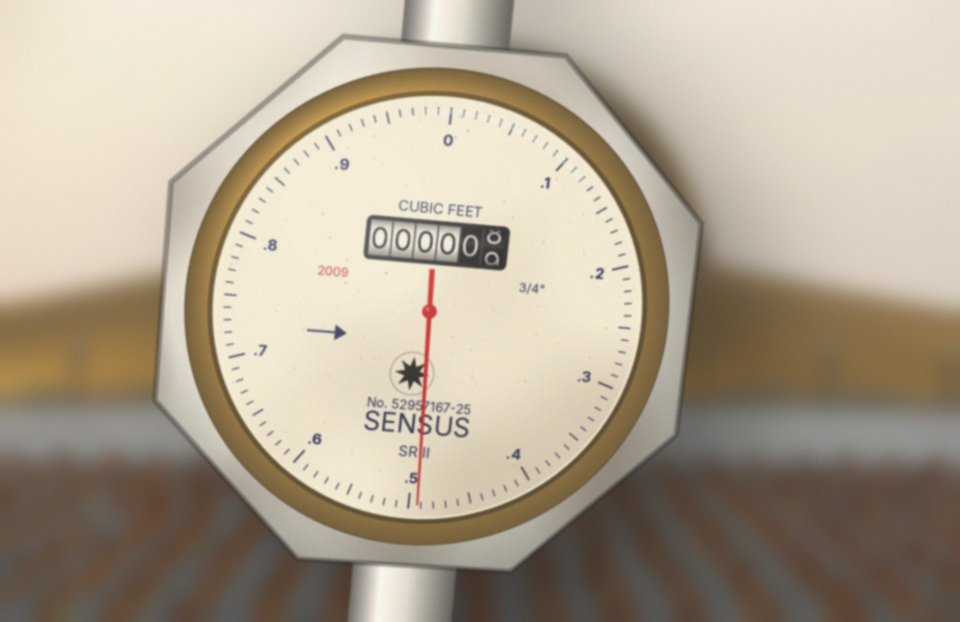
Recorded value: 8.49 ft³
